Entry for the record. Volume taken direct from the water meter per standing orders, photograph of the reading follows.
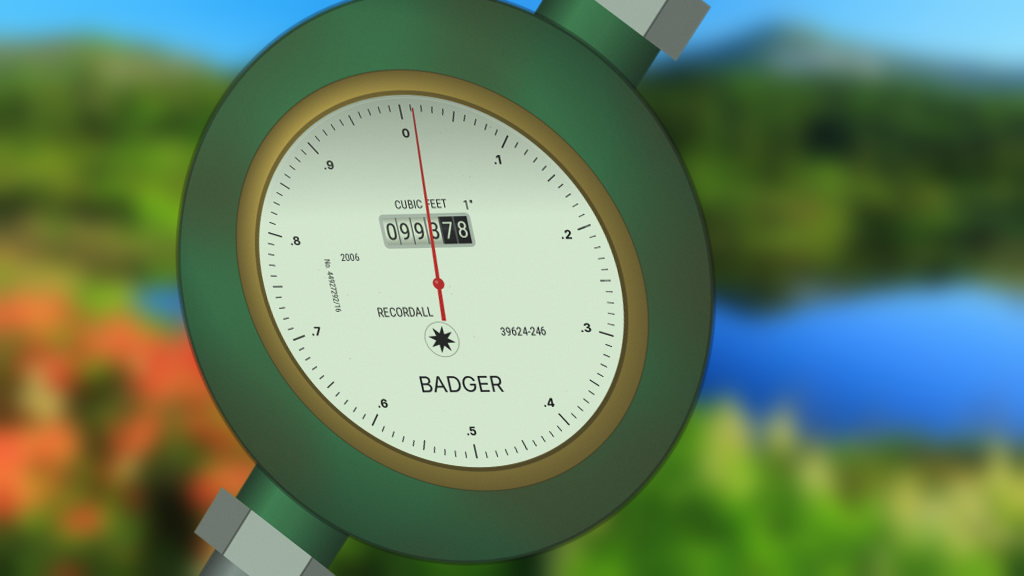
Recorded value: 99378.01 ft³
